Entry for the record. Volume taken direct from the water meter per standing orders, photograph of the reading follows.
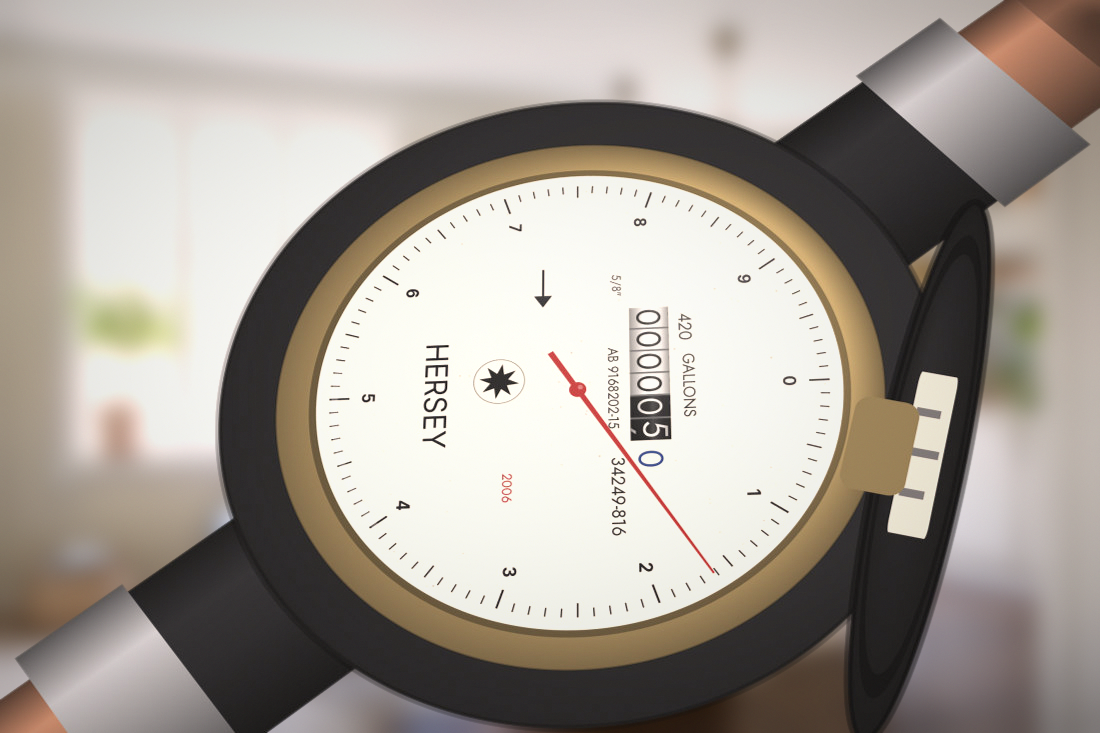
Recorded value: 51.6 gal
